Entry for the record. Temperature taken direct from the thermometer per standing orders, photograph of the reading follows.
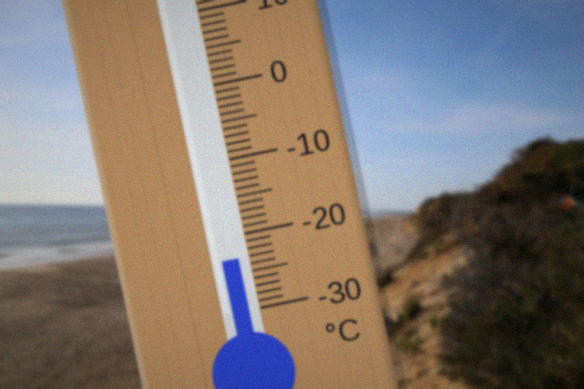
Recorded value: -23 °C
